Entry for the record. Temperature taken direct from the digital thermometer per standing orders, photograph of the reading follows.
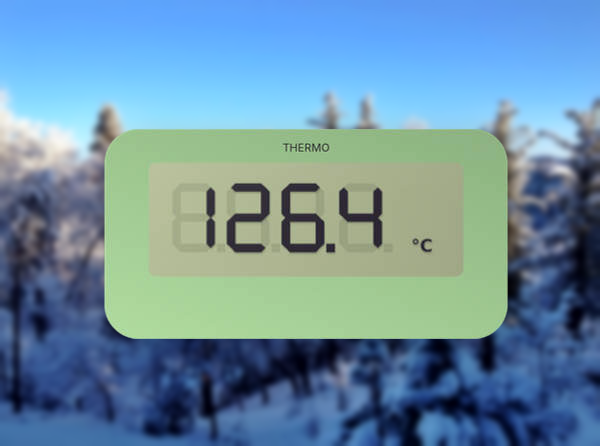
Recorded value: 126.4 °C
